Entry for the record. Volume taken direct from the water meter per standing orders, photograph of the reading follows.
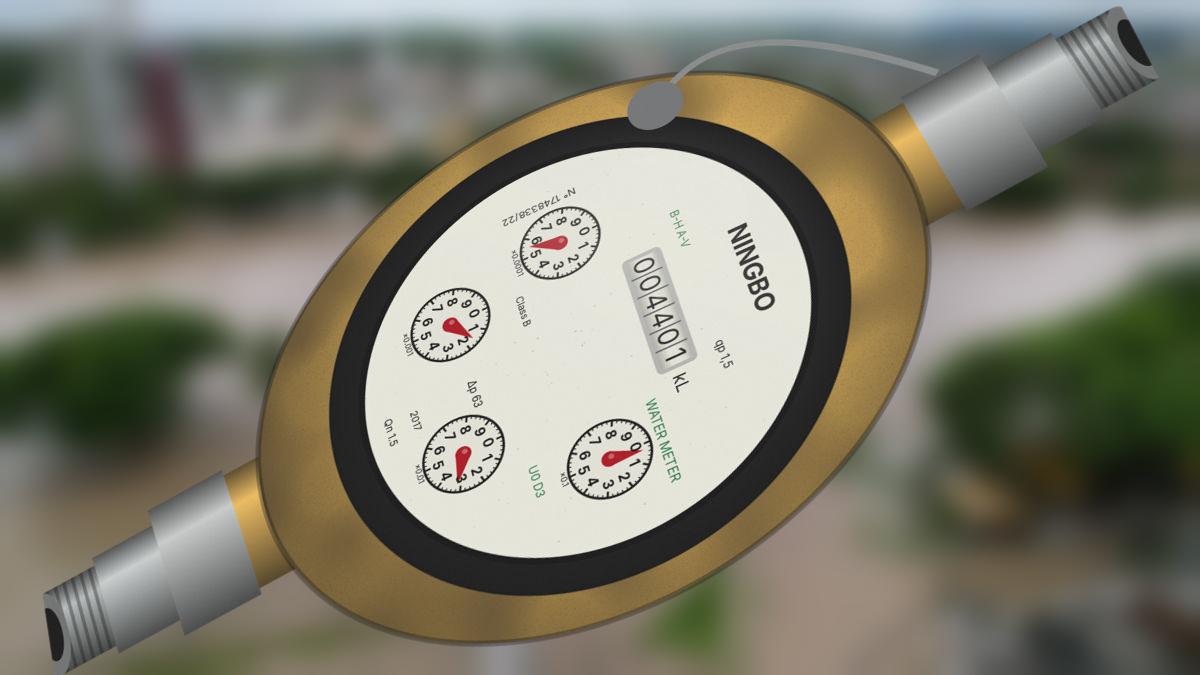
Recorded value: 4401.0315 kL
